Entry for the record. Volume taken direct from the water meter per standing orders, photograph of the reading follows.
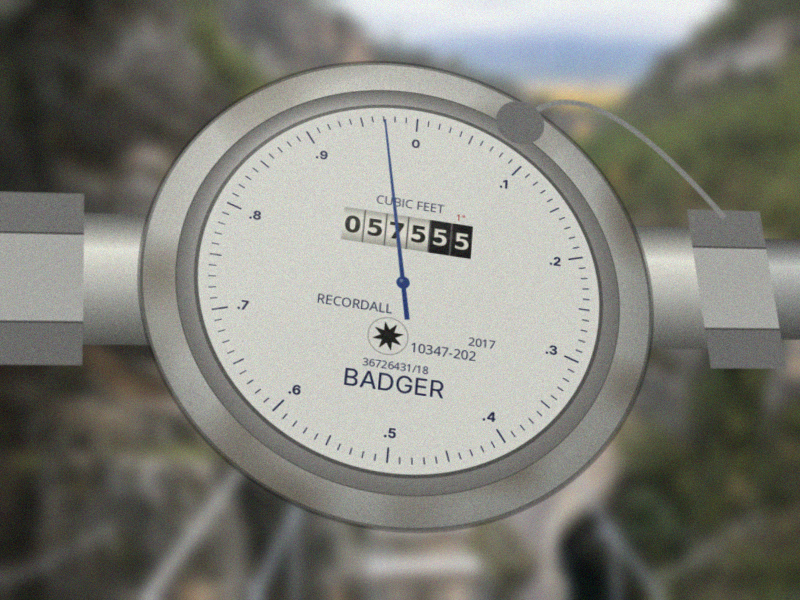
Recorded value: 57554.97 ft³
